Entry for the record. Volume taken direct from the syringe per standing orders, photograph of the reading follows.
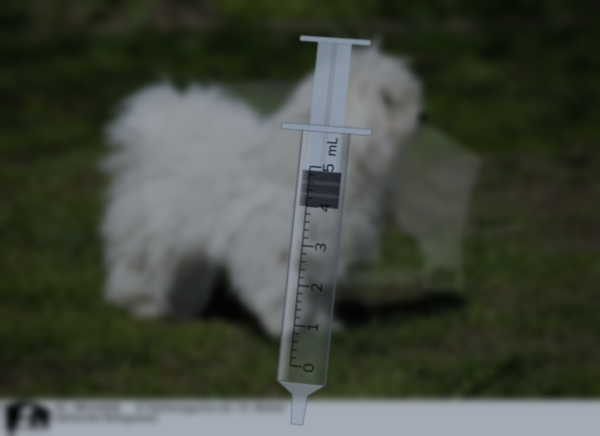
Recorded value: 4 mL
